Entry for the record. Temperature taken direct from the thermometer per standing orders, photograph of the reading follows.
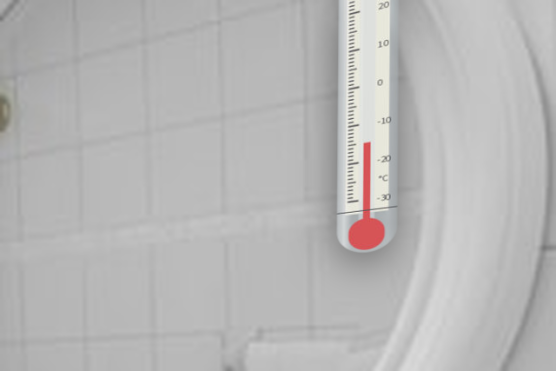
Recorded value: -15 °C
